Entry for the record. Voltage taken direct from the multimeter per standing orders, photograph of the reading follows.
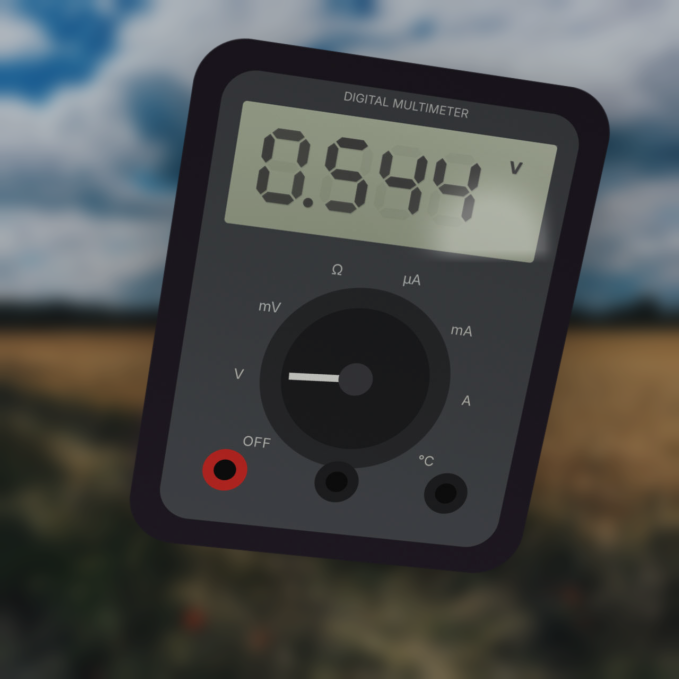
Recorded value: 0.544 V
